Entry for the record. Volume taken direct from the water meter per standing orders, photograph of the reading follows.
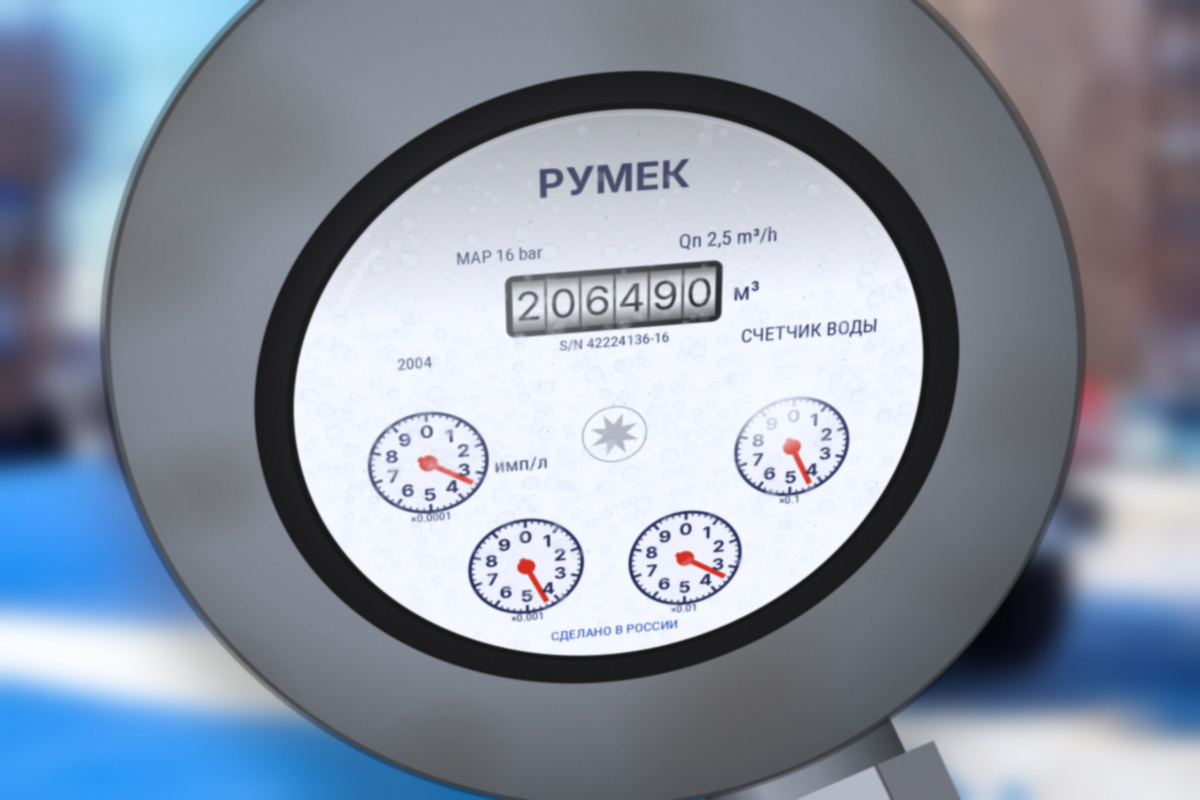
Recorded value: 206490.4343 m³
